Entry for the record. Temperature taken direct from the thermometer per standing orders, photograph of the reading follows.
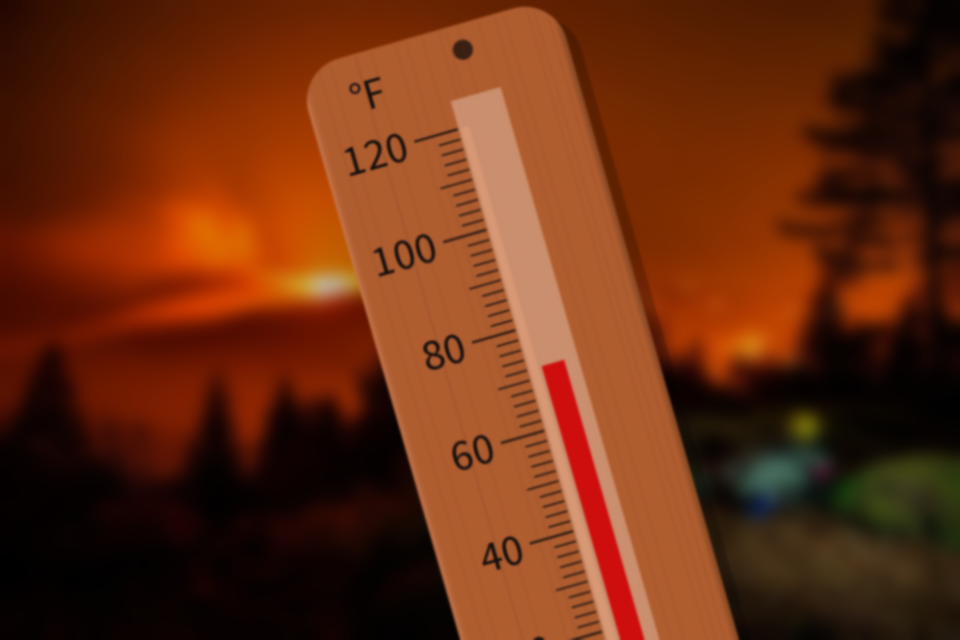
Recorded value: 72 °F
